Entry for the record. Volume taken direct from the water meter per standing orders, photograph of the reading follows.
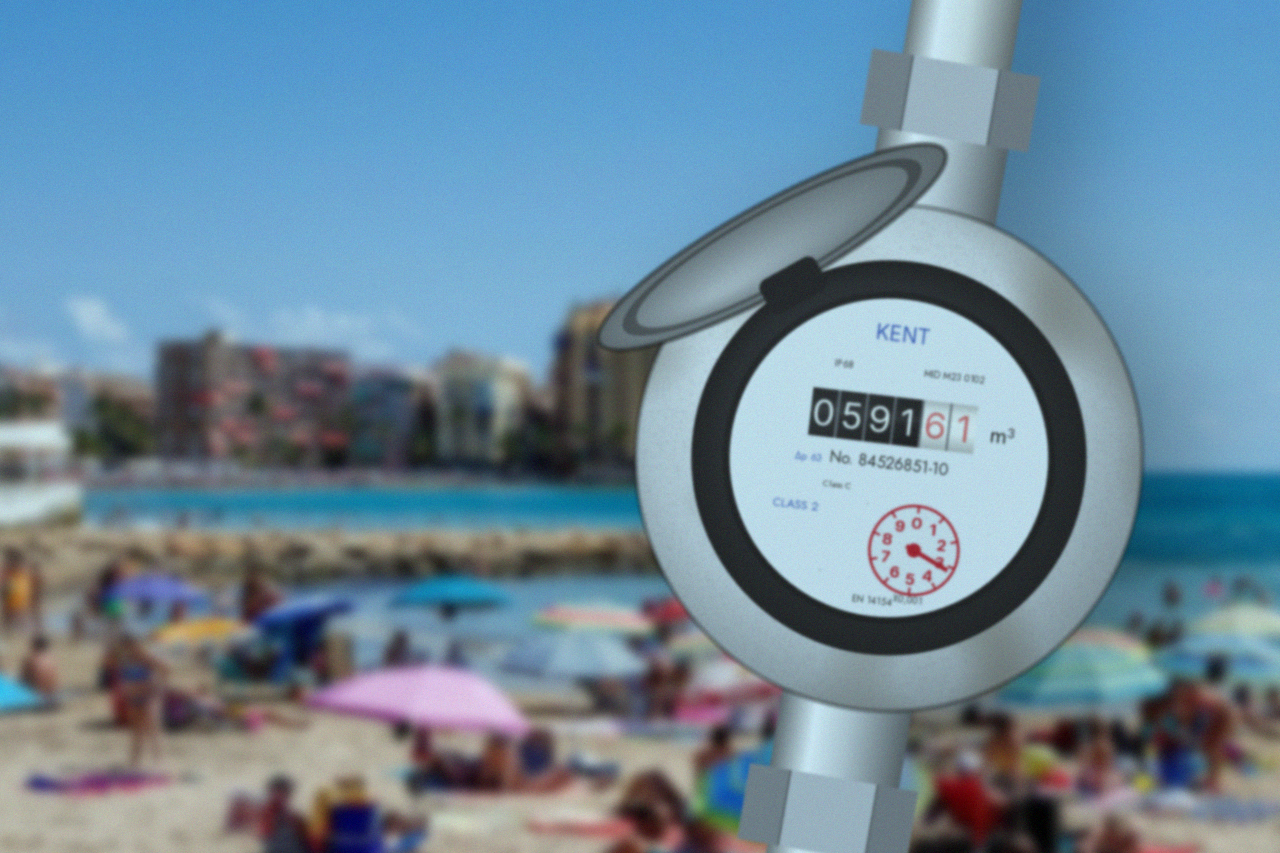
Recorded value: 591.613 m³
